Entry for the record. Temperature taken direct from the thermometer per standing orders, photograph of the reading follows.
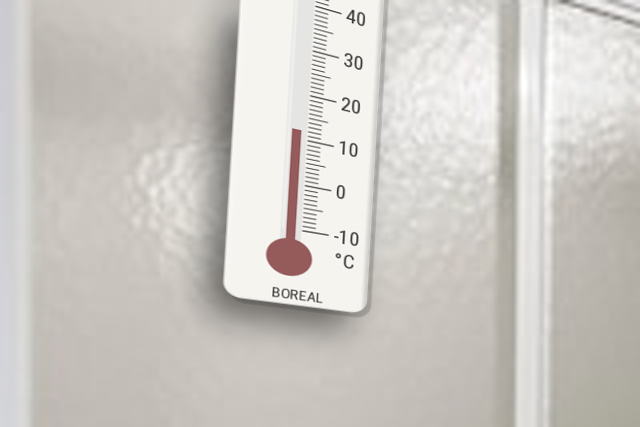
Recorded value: 12 °C
